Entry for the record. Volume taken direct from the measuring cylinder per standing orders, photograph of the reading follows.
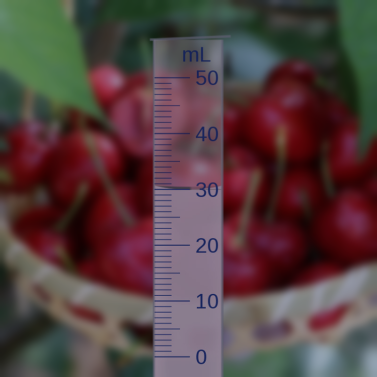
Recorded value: 30 mL
